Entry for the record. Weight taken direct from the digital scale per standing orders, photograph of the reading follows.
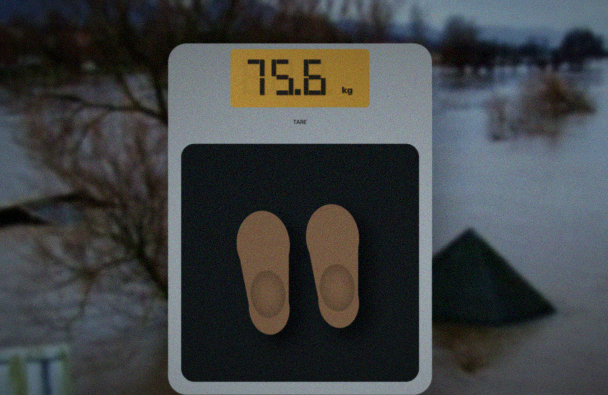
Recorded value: 75.6 kg
